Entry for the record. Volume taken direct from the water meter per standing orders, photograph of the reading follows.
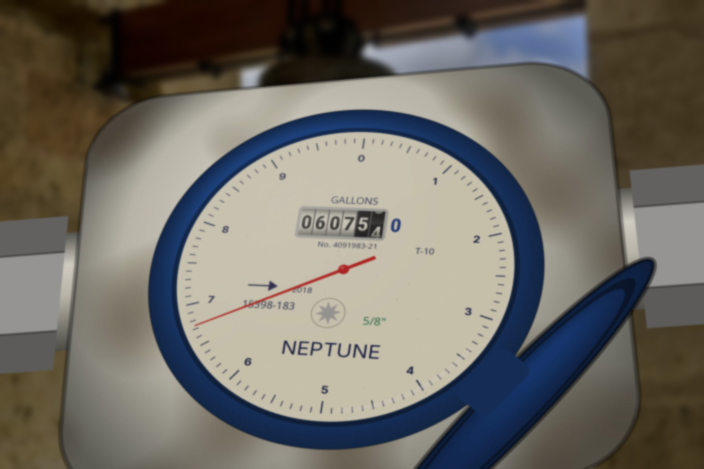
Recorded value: 607536.7 gal
